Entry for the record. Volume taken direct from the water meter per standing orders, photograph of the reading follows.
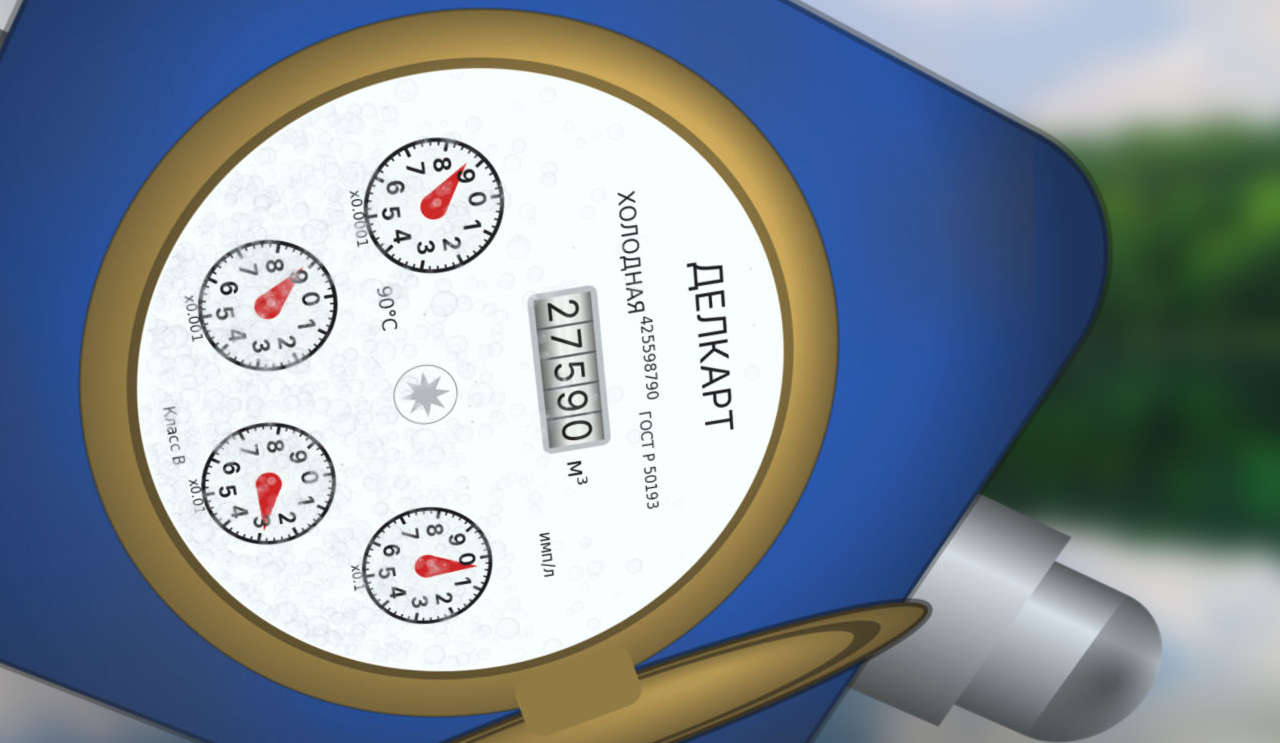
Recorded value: 27590.0288 m³
